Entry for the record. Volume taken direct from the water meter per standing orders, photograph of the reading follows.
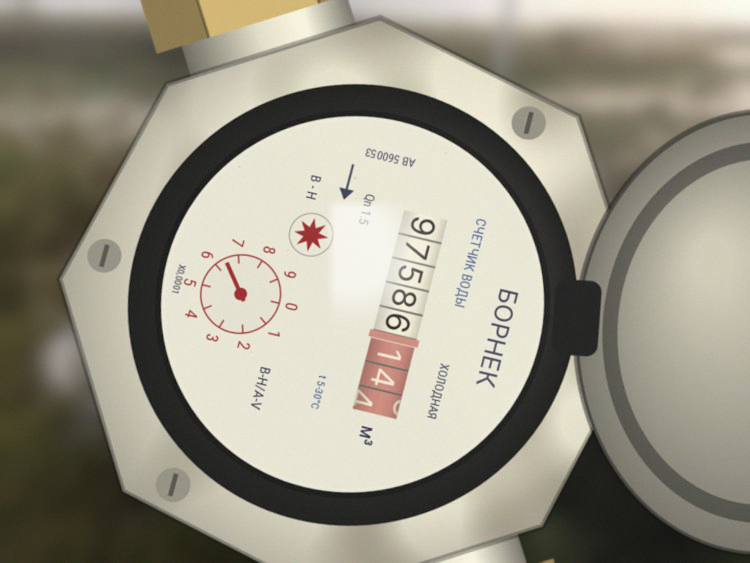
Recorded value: 97586.1436 m³
